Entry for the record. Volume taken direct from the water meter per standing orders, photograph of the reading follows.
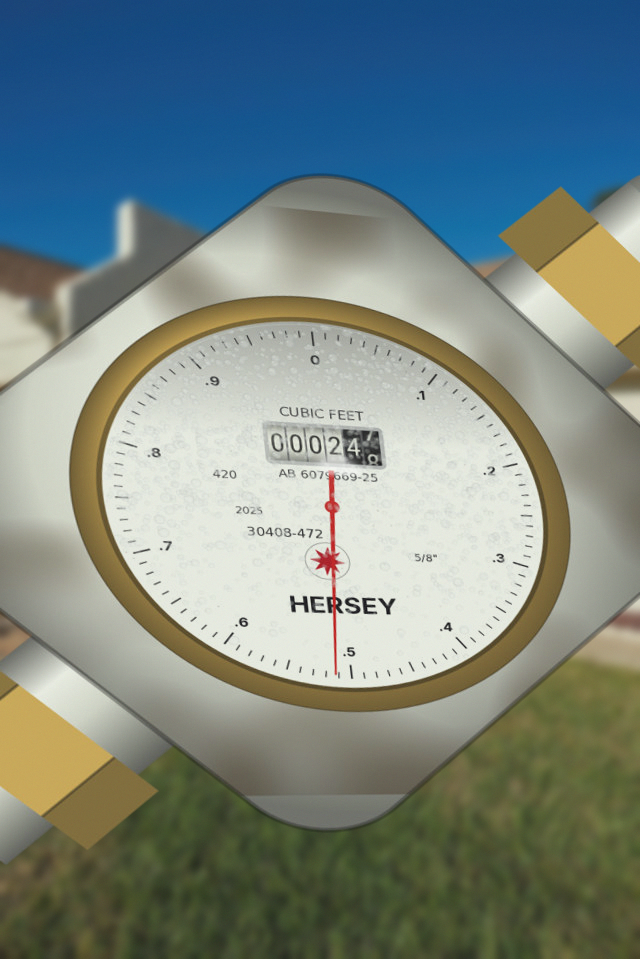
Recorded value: 247.51 ft³
